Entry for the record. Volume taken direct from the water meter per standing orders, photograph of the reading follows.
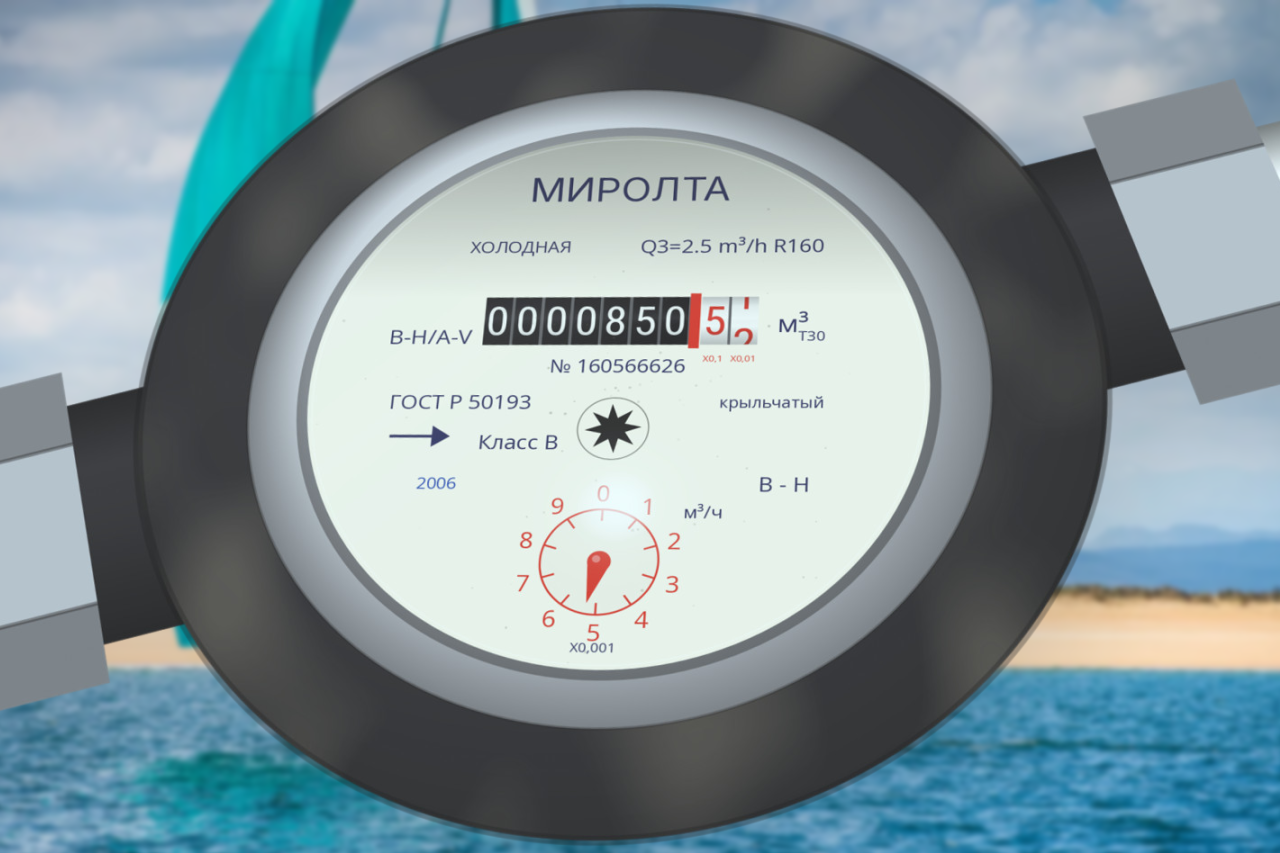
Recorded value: 850.515 m³
